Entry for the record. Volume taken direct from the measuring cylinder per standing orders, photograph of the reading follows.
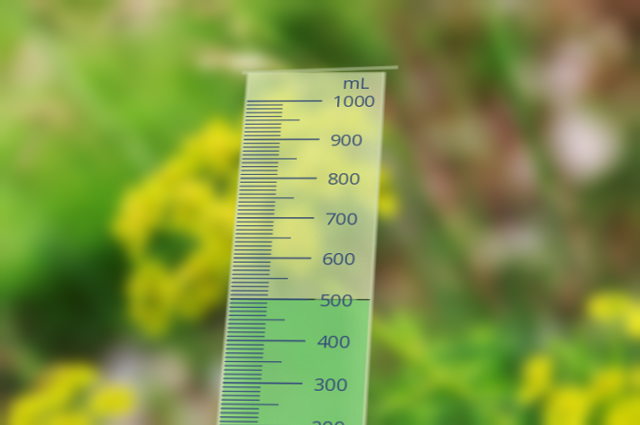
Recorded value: 500 mL
